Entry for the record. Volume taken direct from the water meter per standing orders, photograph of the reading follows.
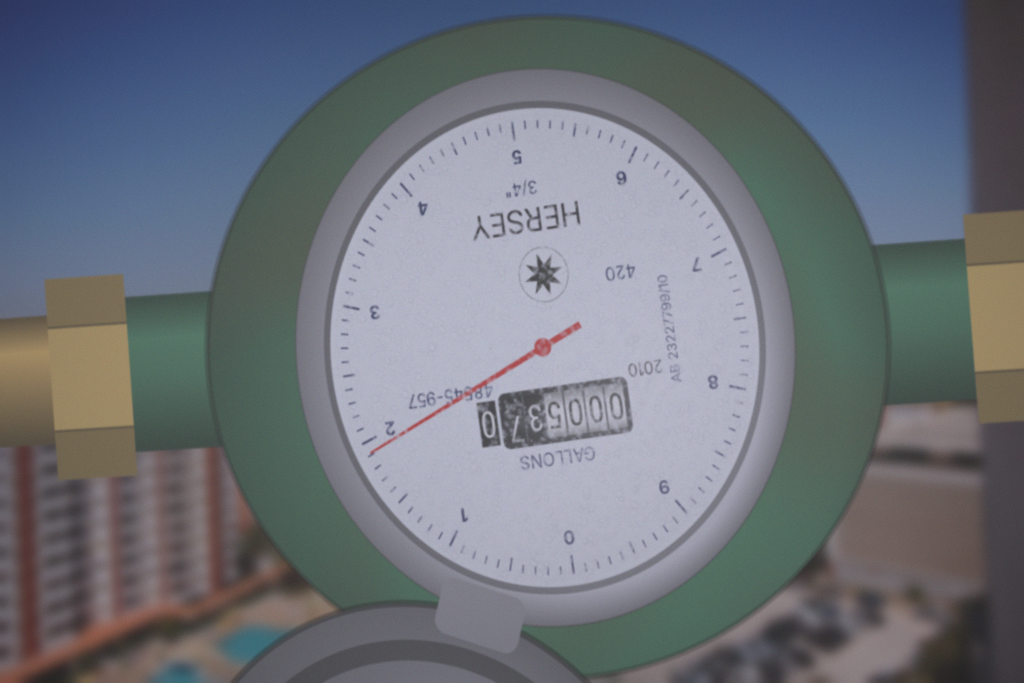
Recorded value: 5371.9 gal
